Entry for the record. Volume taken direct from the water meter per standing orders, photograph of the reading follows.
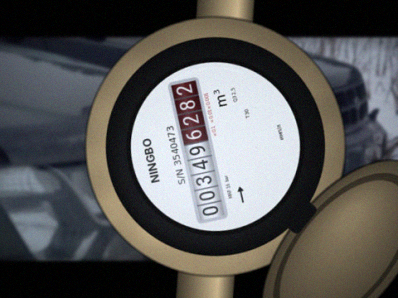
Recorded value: 349.6282 m³
